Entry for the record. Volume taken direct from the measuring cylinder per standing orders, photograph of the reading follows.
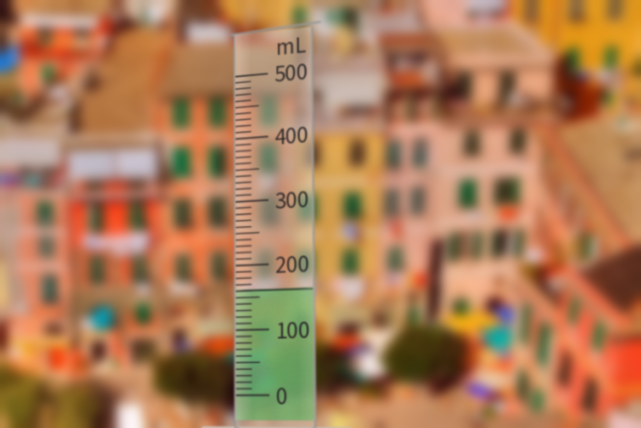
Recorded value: 160 mL
